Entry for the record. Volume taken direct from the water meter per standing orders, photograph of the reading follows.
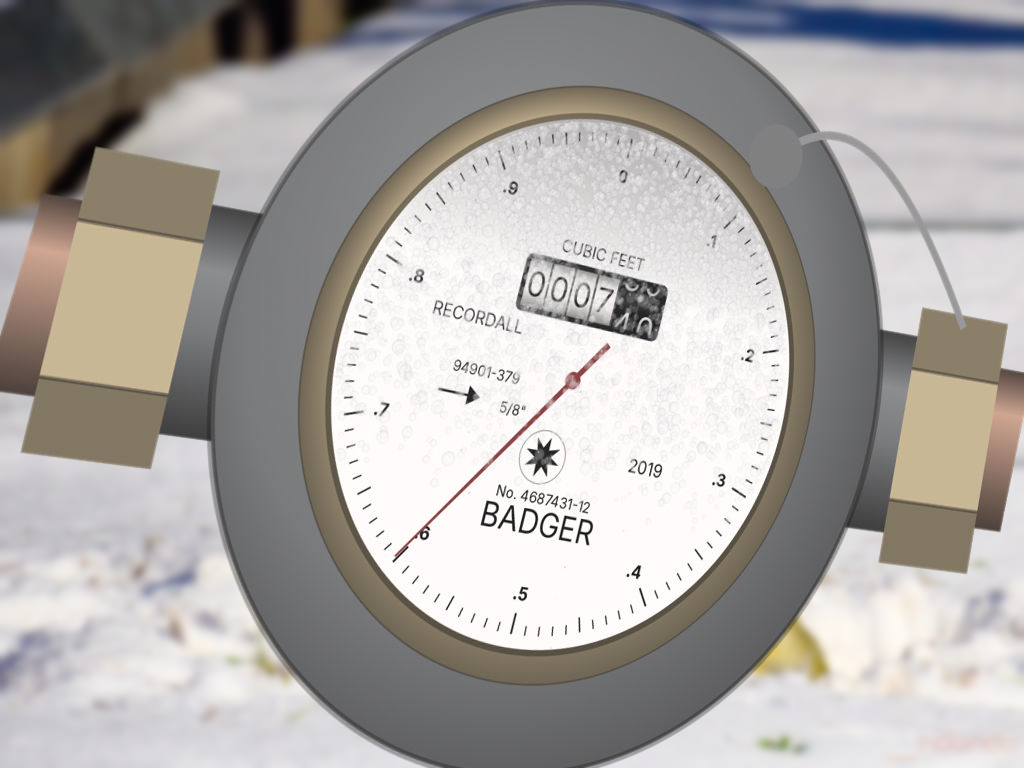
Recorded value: 739.60 ft³
